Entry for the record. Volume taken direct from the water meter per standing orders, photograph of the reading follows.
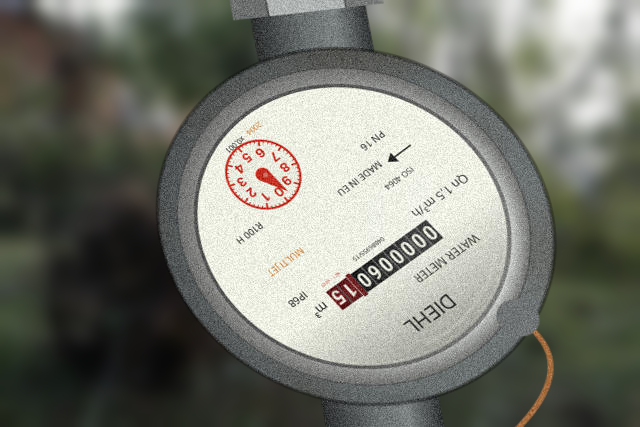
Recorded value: 60.149 m³
